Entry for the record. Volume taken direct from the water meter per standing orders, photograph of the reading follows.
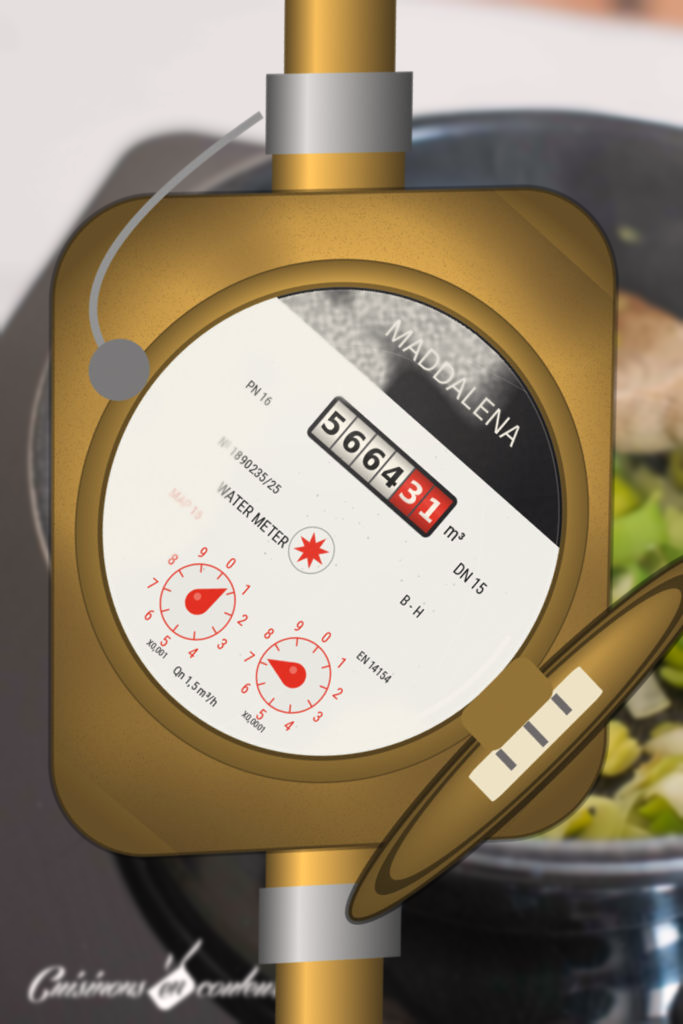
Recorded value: 5664.3107 m³
